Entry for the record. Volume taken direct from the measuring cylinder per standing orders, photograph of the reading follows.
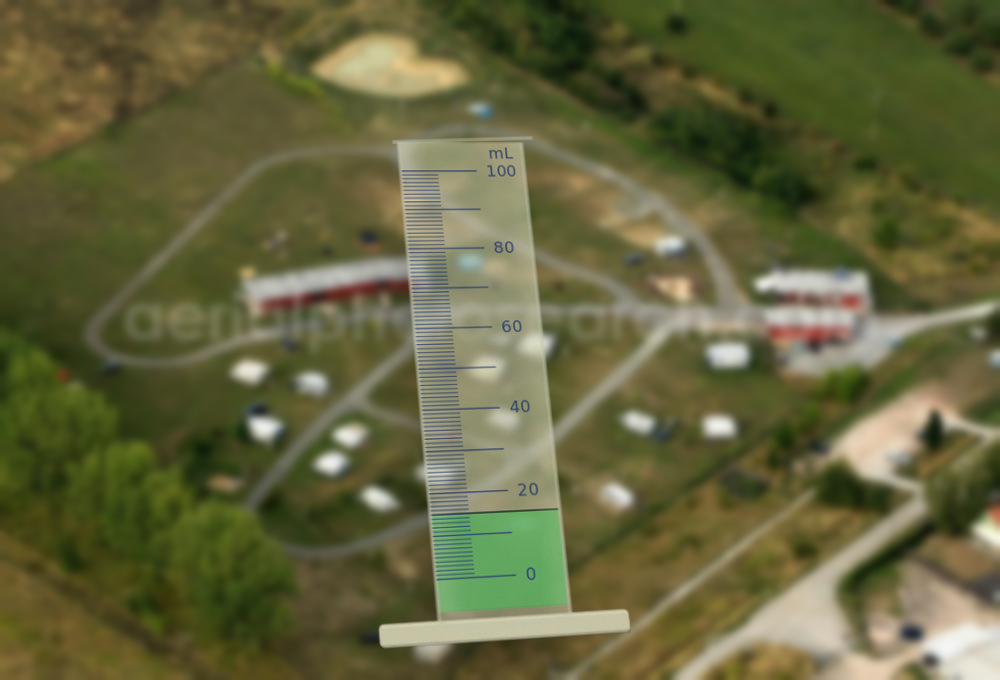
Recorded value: 15 mL
